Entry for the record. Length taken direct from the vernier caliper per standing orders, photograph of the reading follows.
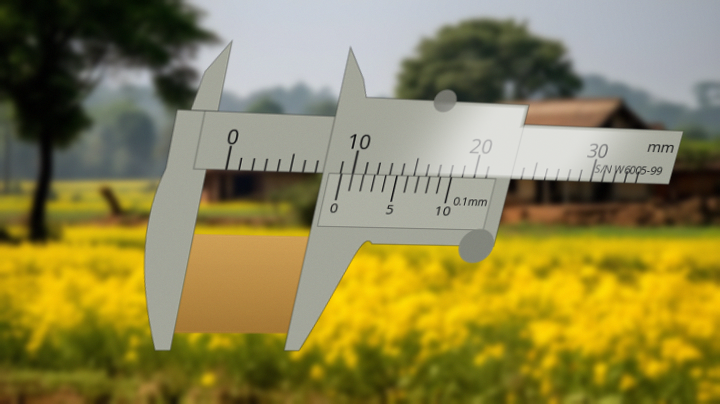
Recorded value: 9.1 mm
